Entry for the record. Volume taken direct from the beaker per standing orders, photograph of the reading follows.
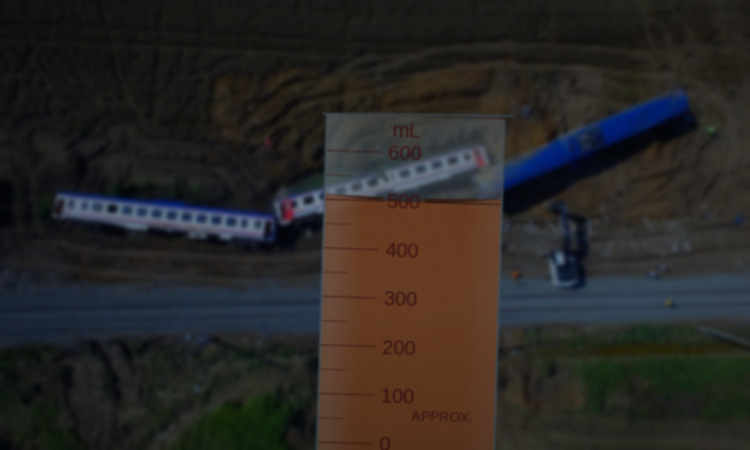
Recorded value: 500 mL
